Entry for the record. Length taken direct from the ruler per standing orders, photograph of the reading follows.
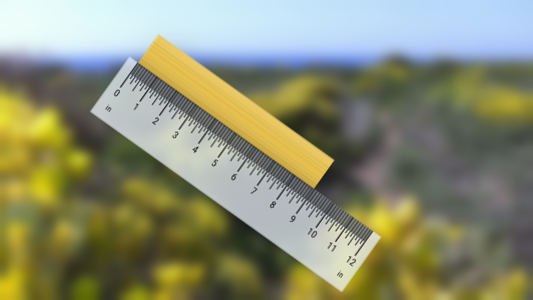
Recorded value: 9 in
